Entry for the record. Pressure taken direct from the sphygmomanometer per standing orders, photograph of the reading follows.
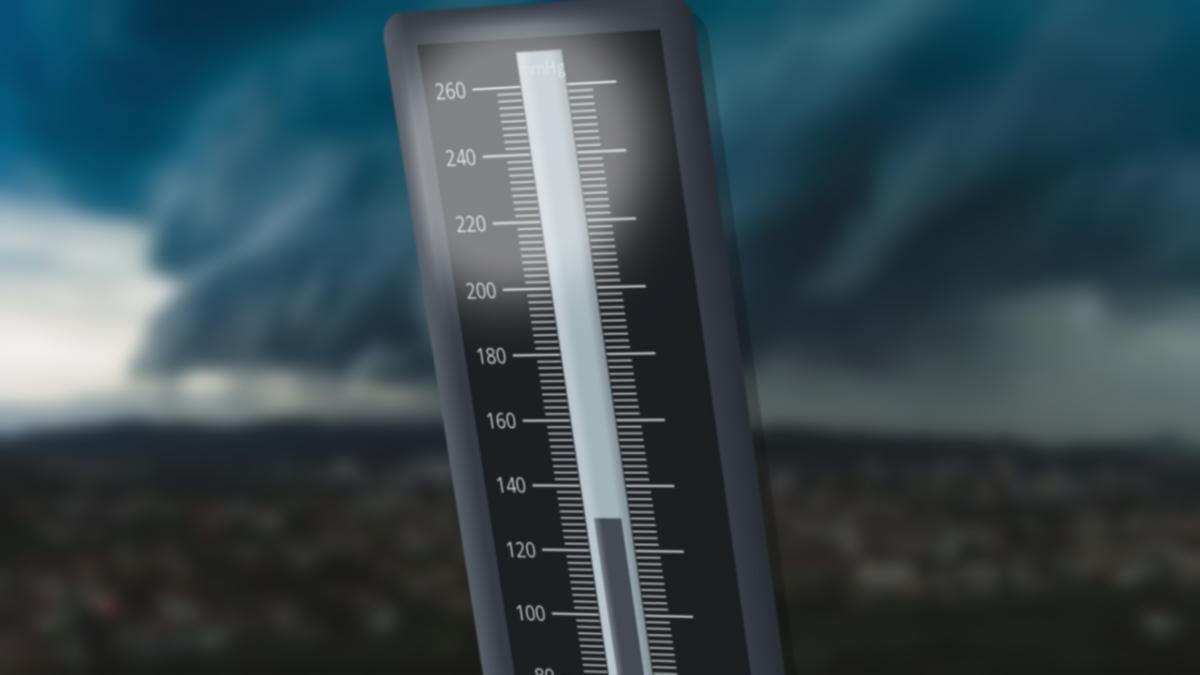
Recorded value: 130 mmHg
